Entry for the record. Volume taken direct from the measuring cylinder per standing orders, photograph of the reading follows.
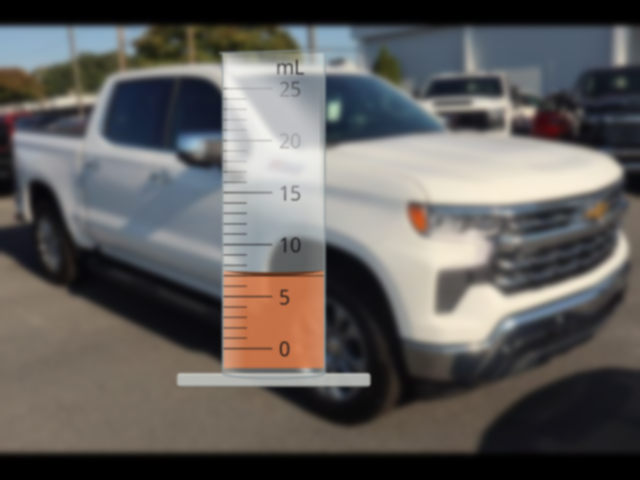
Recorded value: 7 mL
